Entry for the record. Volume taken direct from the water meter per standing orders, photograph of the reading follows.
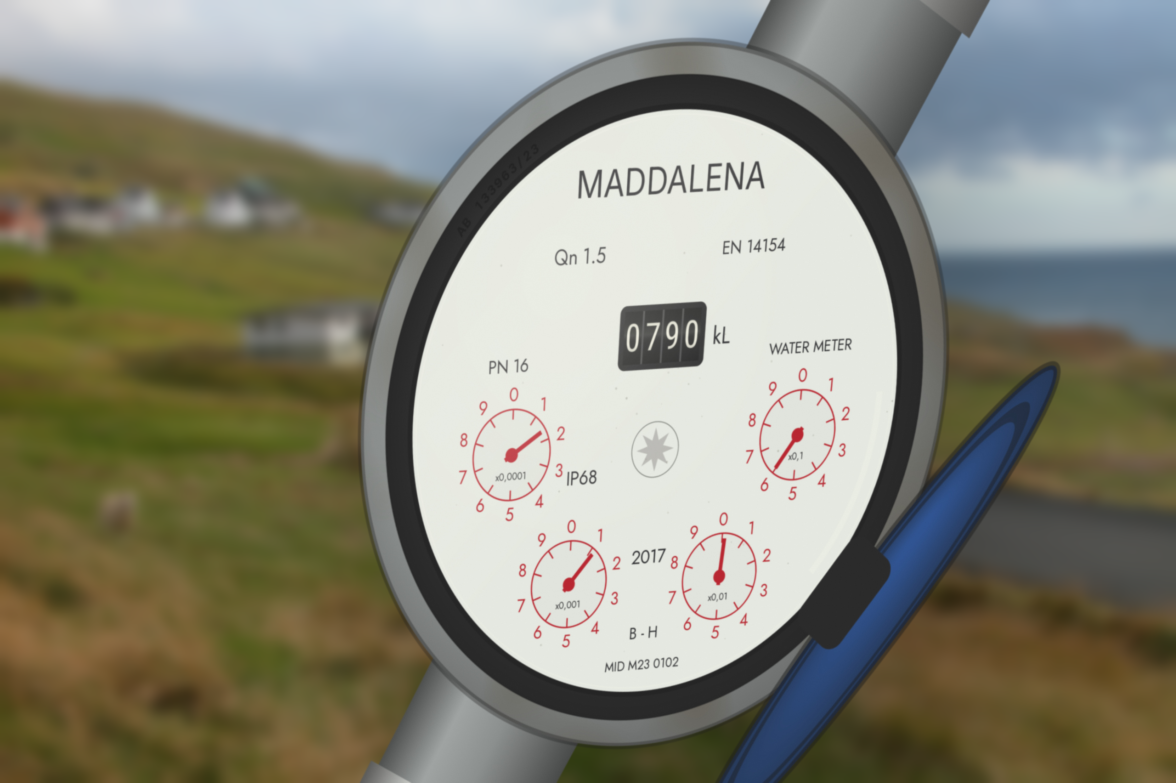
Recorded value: 790.6011 kL
